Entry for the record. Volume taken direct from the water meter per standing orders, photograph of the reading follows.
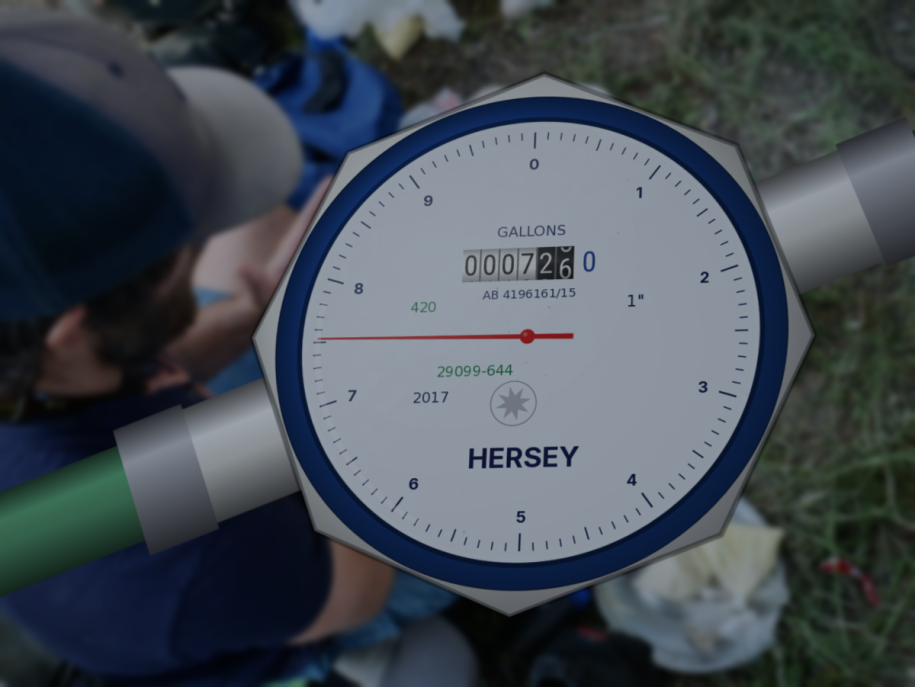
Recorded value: 7257.5 gal
